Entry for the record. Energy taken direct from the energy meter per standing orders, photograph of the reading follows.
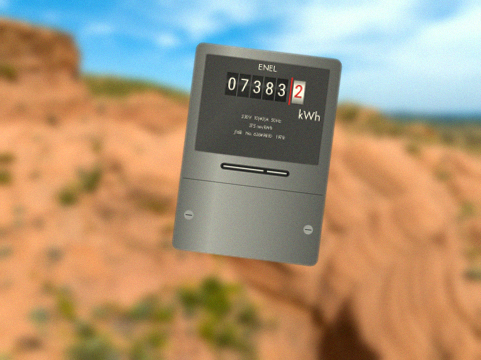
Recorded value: 7383.2 kWh
